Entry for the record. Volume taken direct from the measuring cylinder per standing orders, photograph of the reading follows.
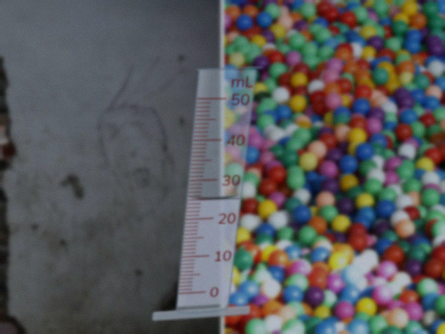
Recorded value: 25 mL
